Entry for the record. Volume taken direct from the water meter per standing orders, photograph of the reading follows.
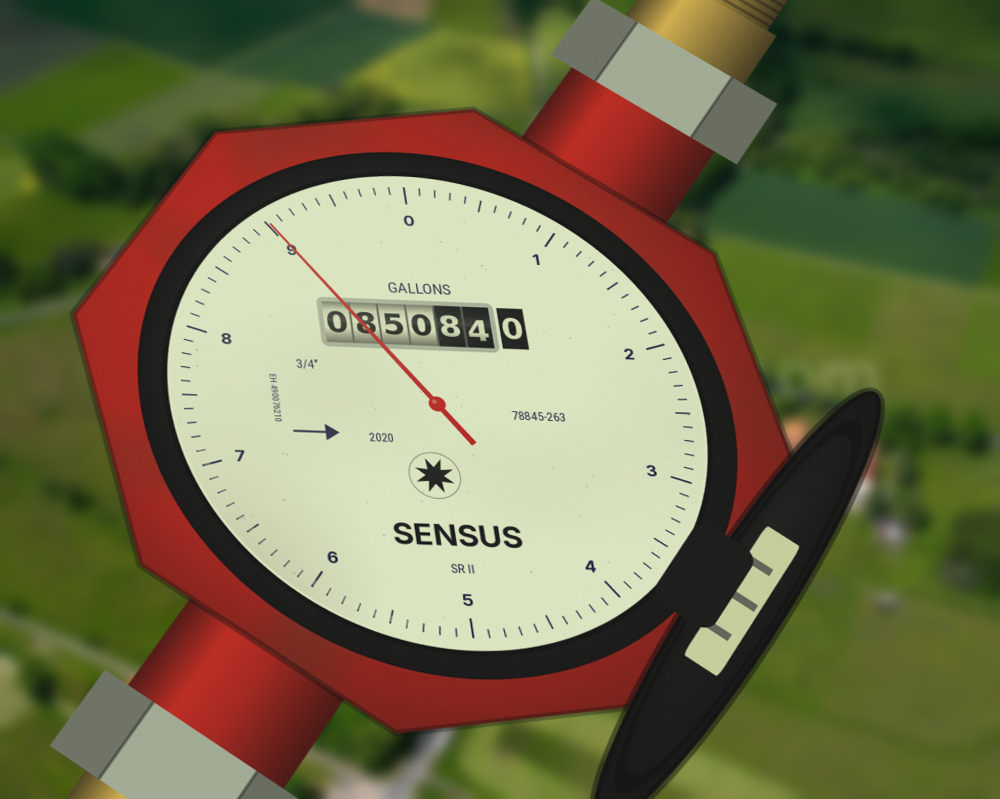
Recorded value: 850839.0 gal
